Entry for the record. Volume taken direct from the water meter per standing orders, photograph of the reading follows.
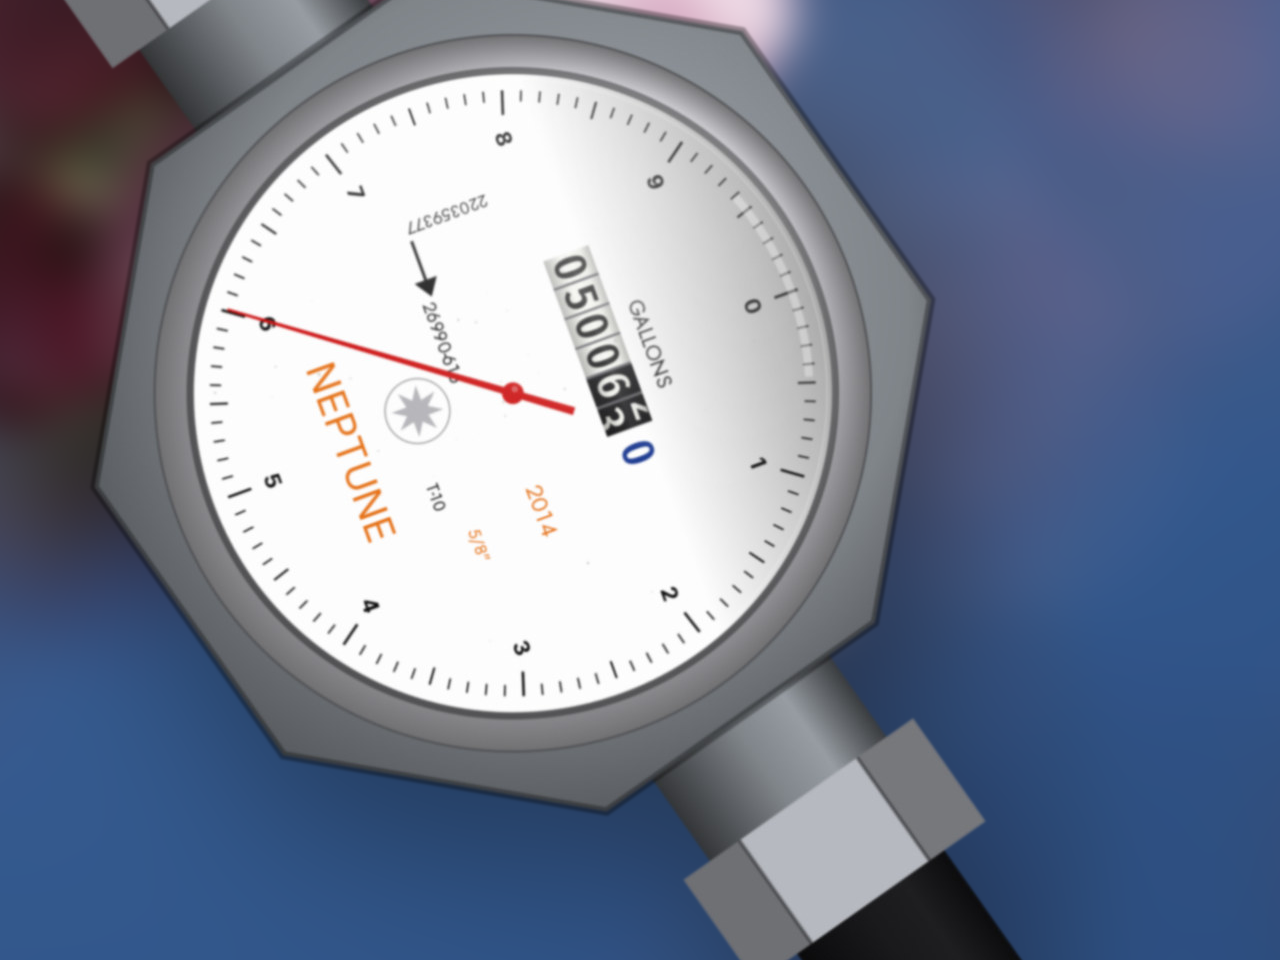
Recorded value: 500626.0 gal
